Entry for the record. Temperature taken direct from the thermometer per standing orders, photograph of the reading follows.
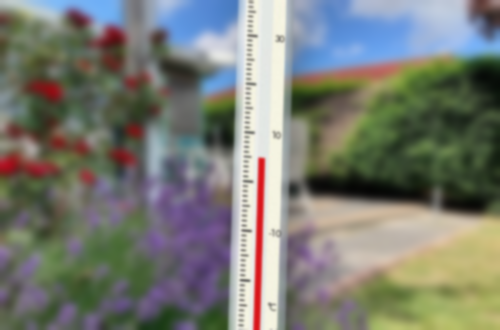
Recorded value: 5 °C
